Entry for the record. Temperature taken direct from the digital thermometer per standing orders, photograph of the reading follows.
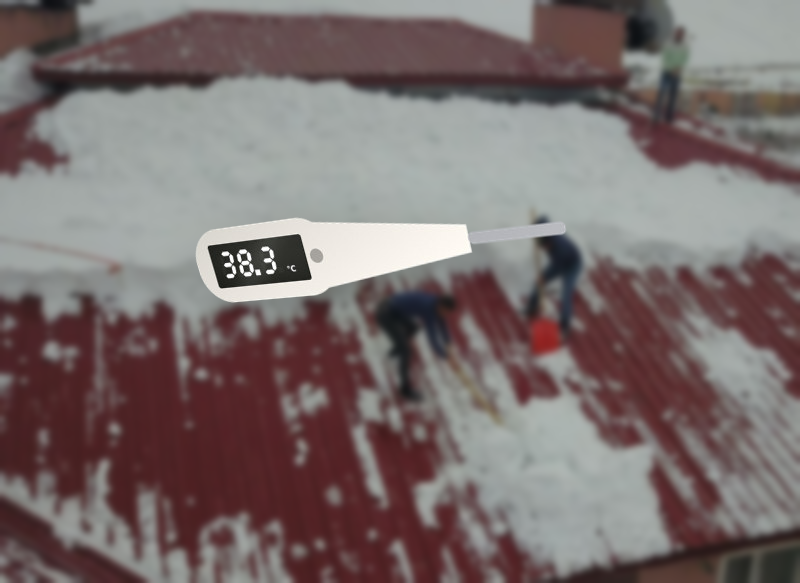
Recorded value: 38.3 °C
